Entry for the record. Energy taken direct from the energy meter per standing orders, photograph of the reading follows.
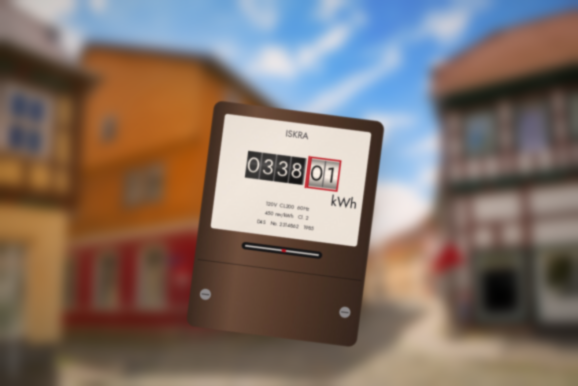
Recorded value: 338.01 kWh
